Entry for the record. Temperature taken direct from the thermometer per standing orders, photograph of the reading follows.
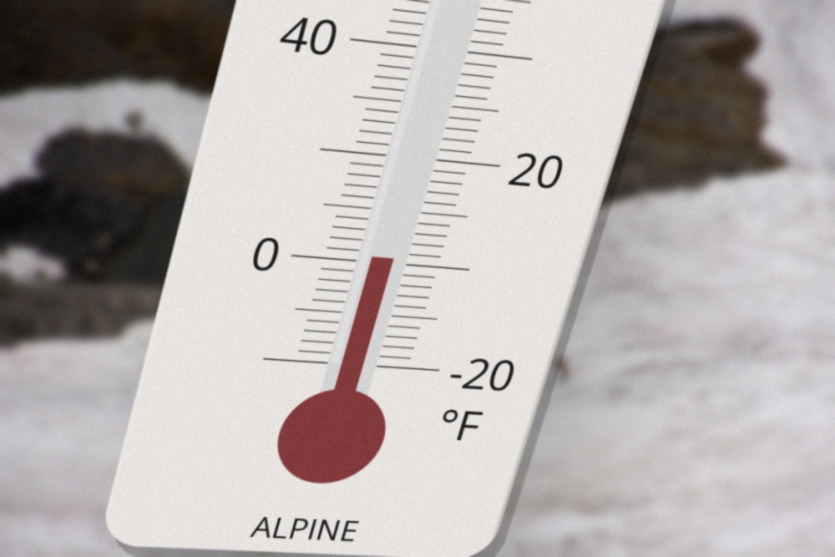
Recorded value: 1 °F
